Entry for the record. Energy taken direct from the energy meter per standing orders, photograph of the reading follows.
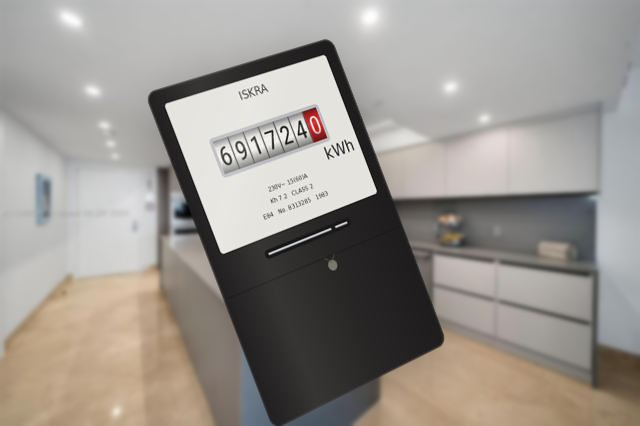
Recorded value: 691724.0 kWh
